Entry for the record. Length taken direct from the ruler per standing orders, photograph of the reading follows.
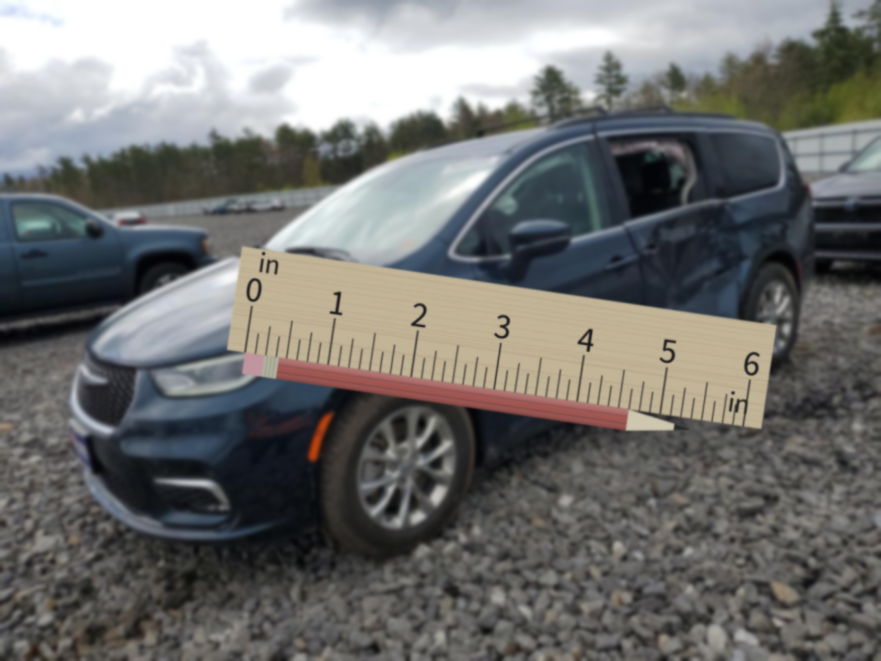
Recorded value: 5.375 in
